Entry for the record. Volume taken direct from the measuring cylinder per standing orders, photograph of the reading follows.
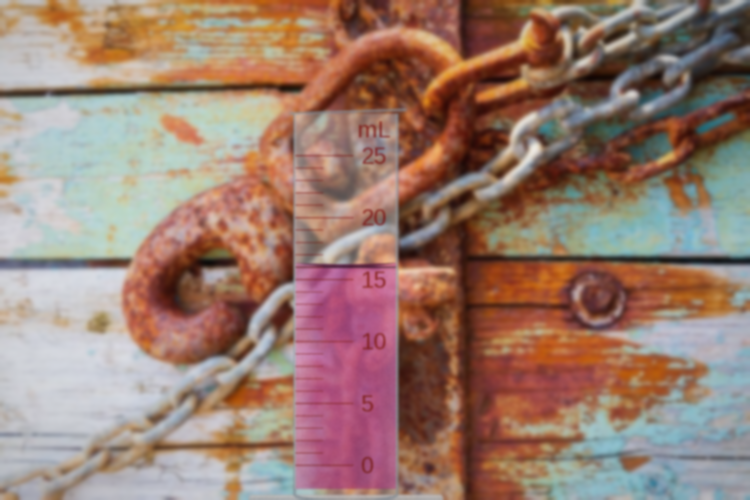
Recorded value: 16 mL
